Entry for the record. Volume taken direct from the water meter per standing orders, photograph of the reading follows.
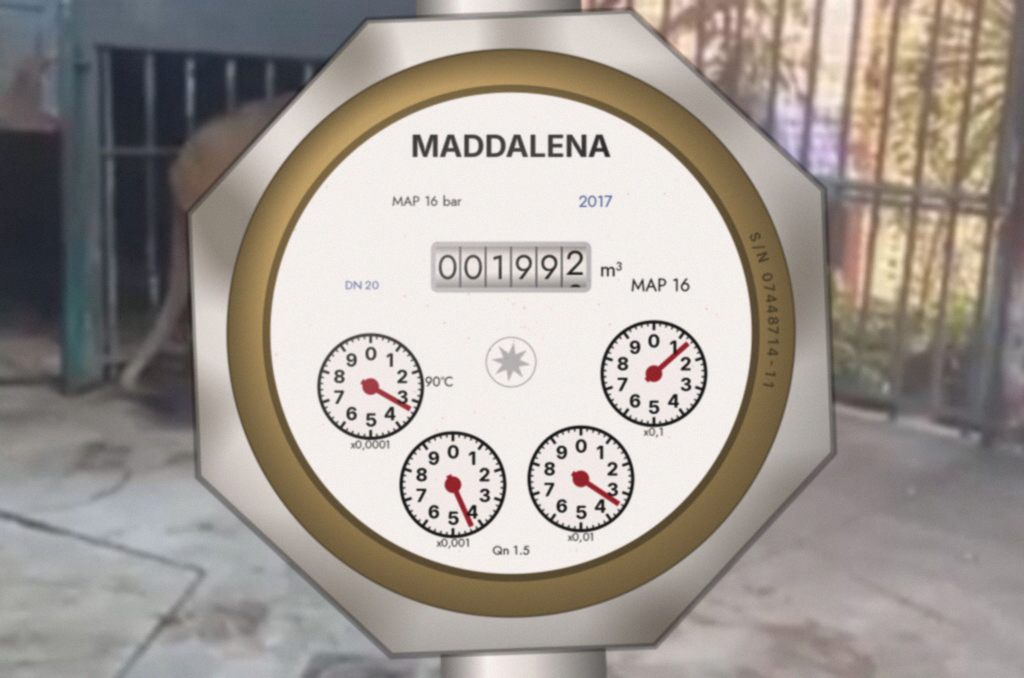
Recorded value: 1992.1343 m³
